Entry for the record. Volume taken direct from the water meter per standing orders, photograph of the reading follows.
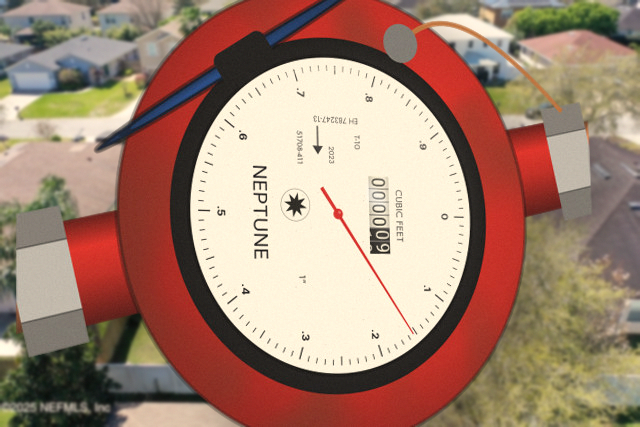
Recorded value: 9.15 ft³
